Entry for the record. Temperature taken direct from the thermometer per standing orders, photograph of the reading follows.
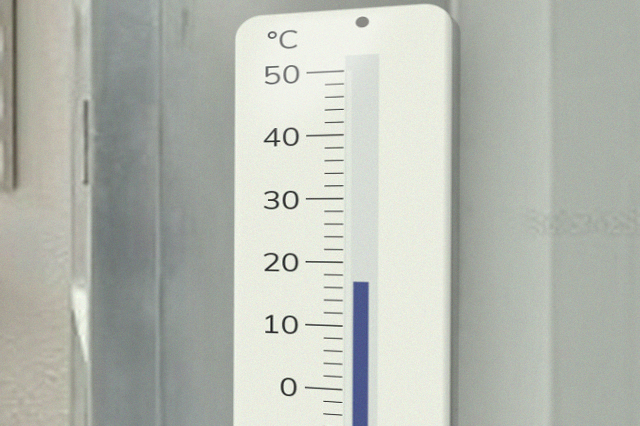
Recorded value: 17 °C
